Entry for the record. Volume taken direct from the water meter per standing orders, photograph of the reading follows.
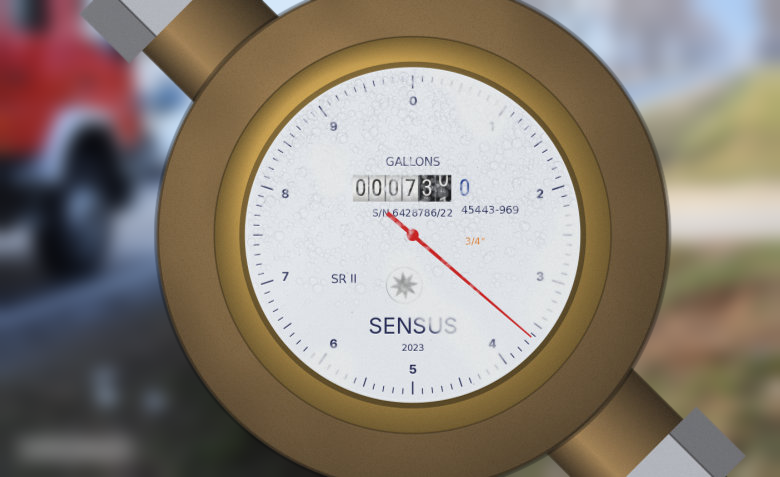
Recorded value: 7303.6 gal
